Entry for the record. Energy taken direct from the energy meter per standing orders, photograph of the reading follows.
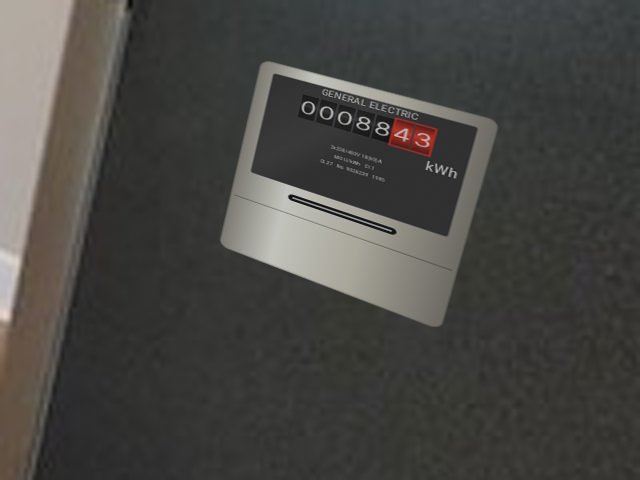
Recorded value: 88.43 kWh
